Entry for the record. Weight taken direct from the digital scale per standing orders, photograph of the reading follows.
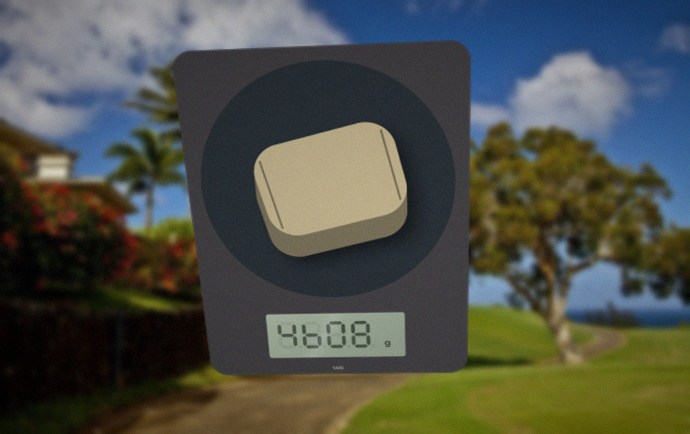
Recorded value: 4608 g
